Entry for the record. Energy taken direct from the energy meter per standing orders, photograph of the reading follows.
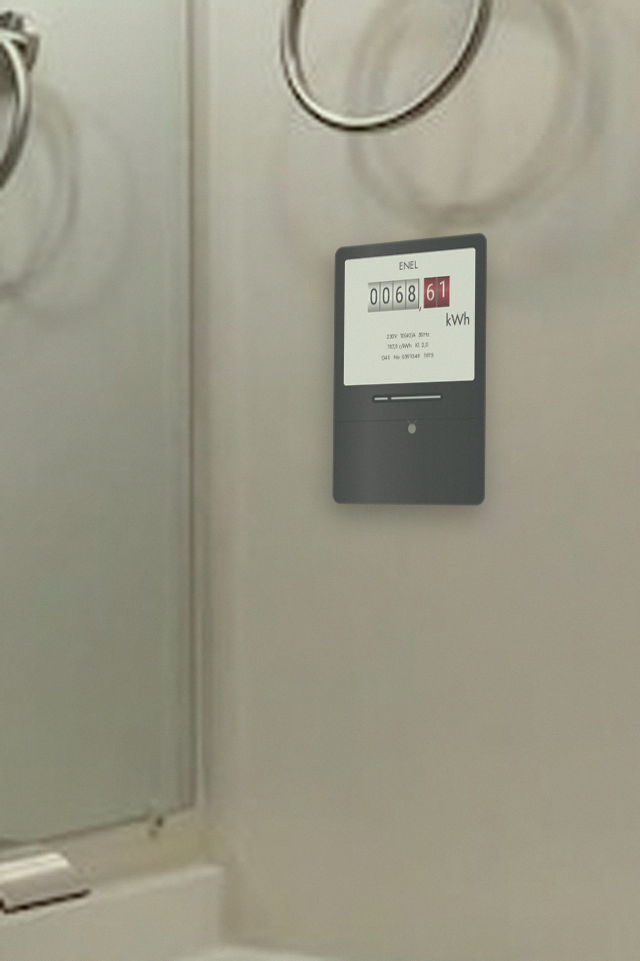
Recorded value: 68.61 kWh
